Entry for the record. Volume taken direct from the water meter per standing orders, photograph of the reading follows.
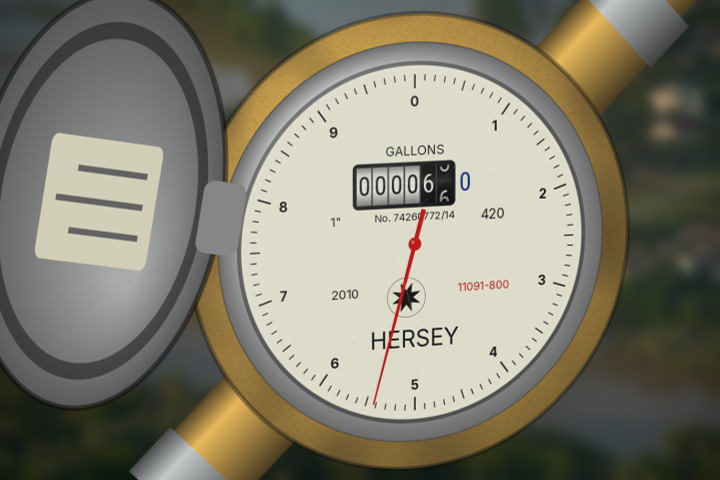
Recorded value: 655.4 gal
